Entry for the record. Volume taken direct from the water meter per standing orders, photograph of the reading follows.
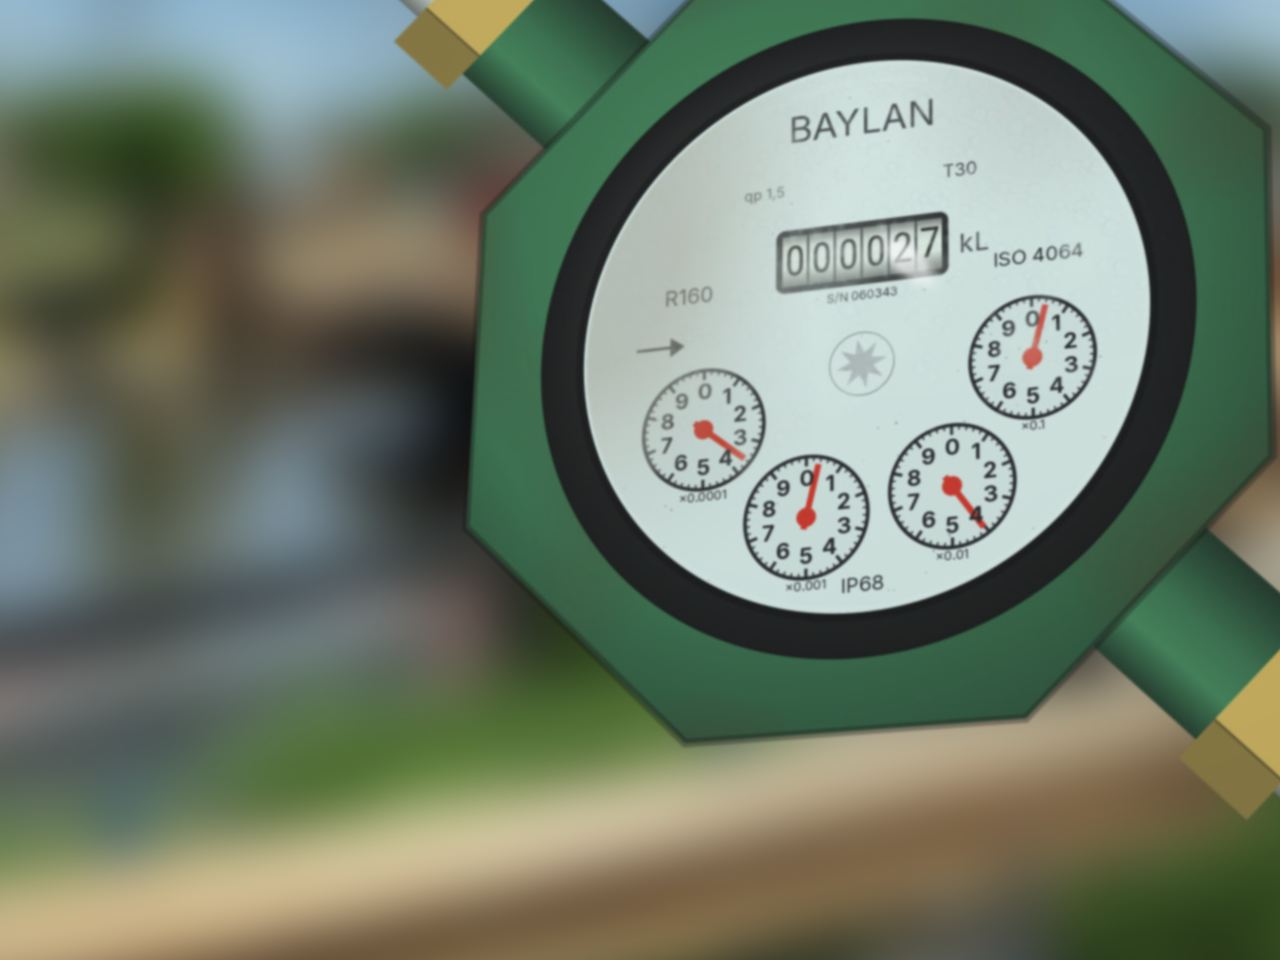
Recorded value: 27.0403 kL
